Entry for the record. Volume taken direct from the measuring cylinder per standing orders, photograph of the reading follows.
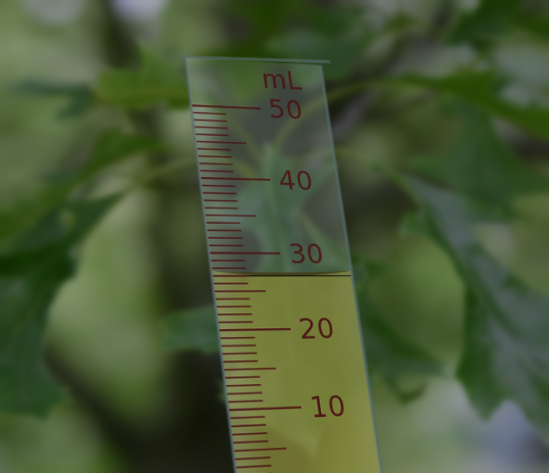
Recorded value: 27 mL
